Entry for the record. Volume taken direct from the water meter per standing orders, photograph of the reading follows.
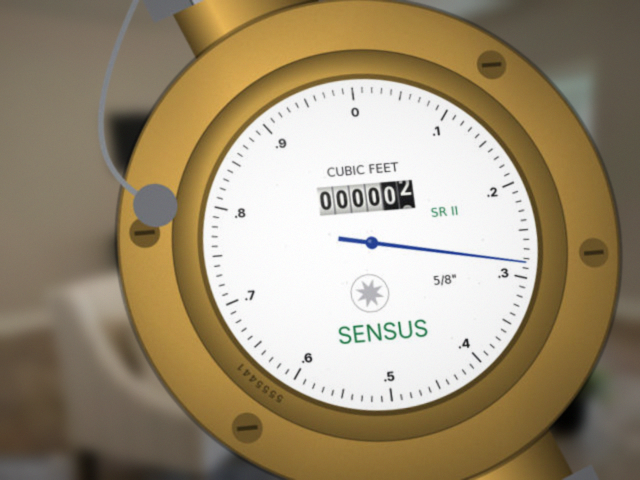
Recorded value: 2.28 ft³
